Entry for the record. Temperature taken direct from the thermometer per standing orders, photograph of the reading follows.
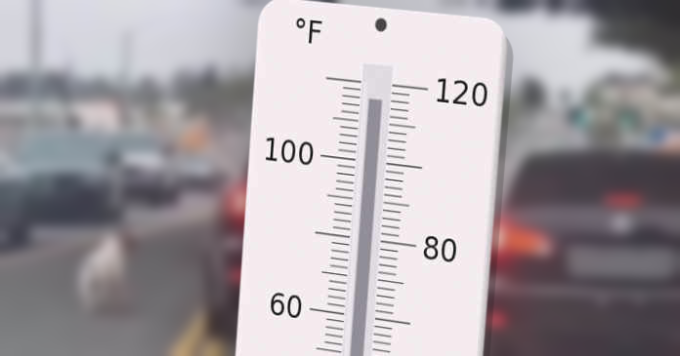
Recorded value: 116 °F
